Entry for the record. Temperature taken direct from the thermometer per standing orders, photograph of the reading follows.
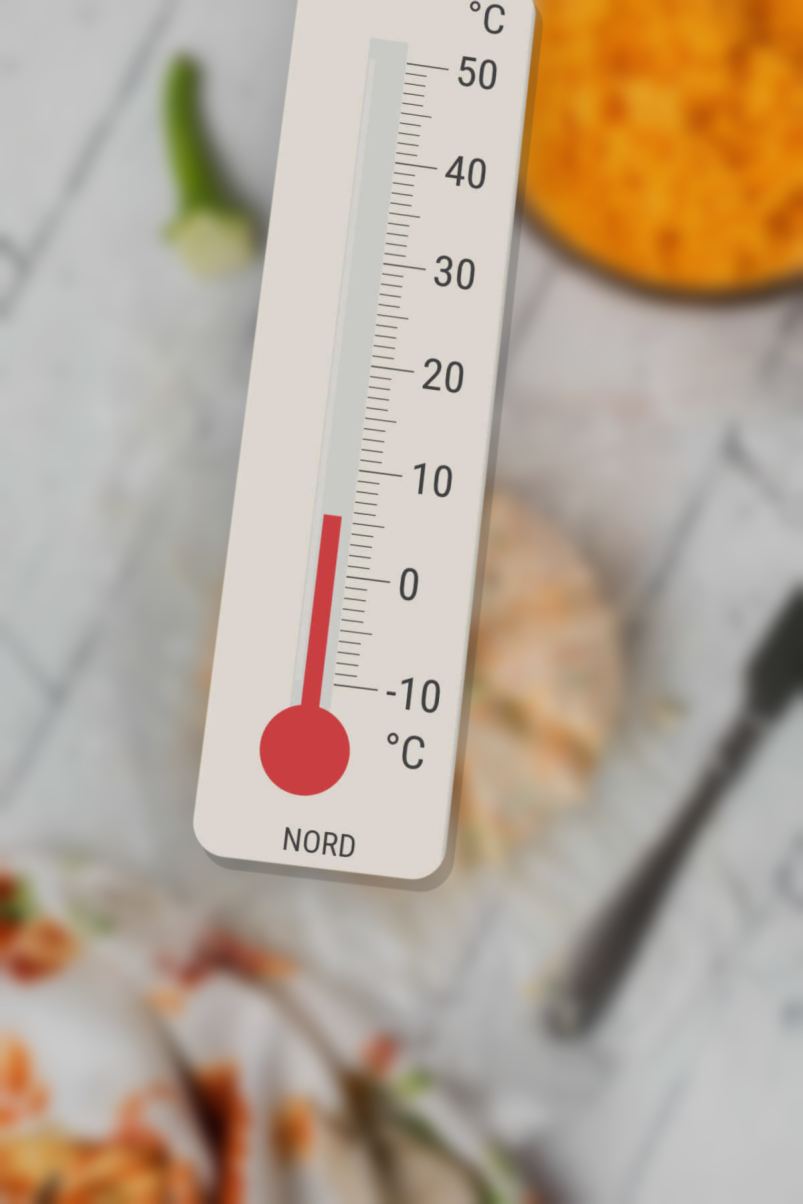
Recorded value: 5.5 °C
